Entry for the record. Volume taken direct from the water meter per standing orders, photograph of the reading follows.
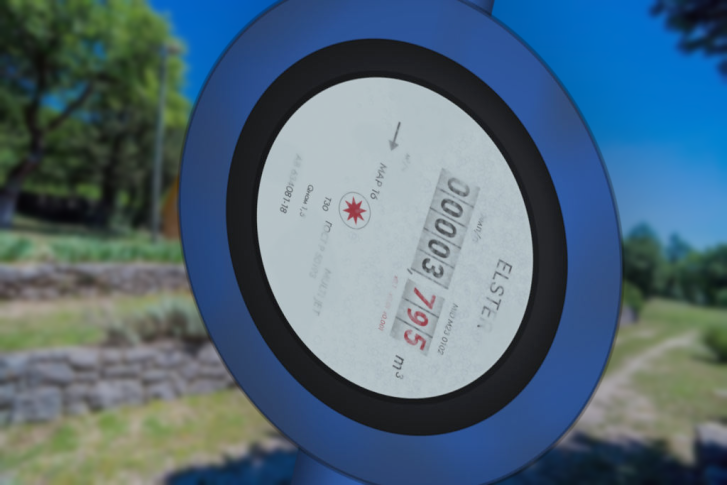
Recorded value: 3.795 m³
